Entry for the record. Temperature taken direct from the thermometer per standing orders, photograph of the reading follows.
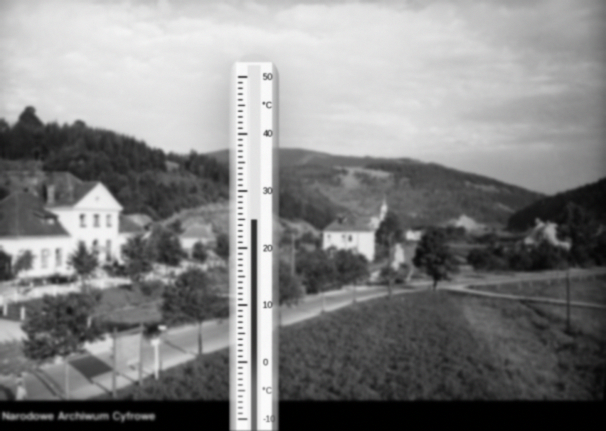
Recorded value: 25 °C
